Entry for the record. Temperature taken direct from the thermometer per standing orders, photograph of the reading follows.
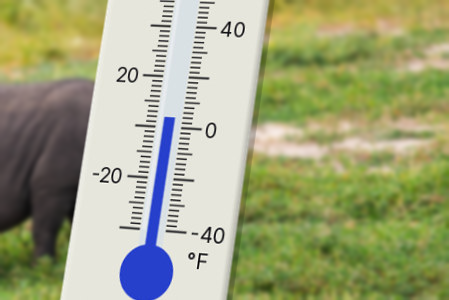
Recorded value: 4 °F
